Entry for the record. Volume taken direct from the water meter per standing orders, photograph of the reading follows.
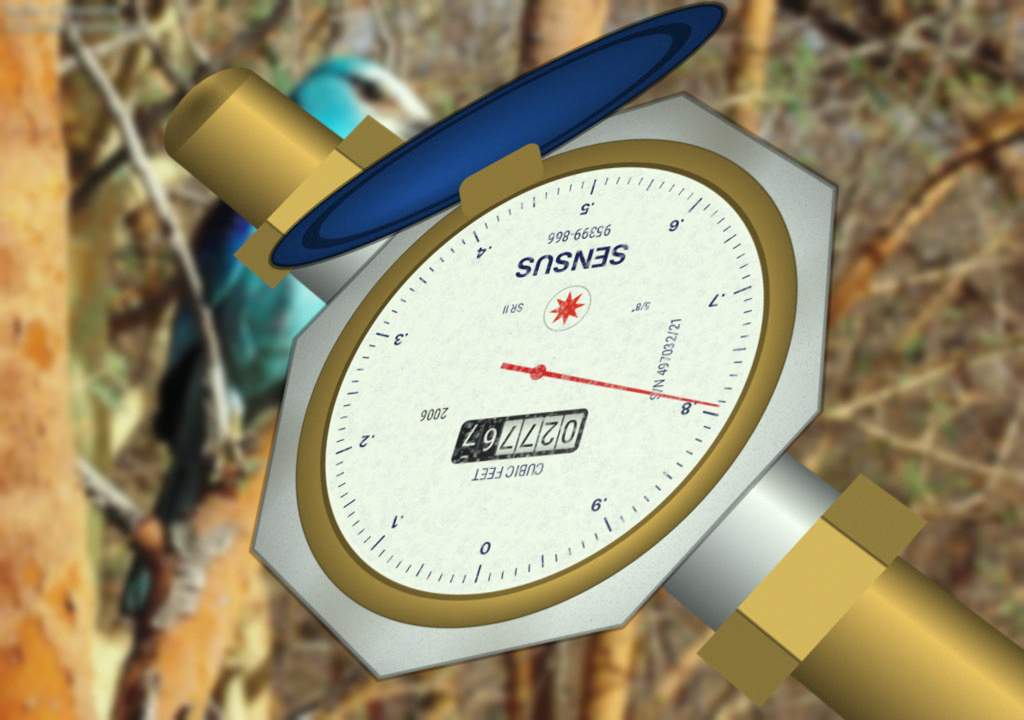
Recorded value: 27766.79 ft³
